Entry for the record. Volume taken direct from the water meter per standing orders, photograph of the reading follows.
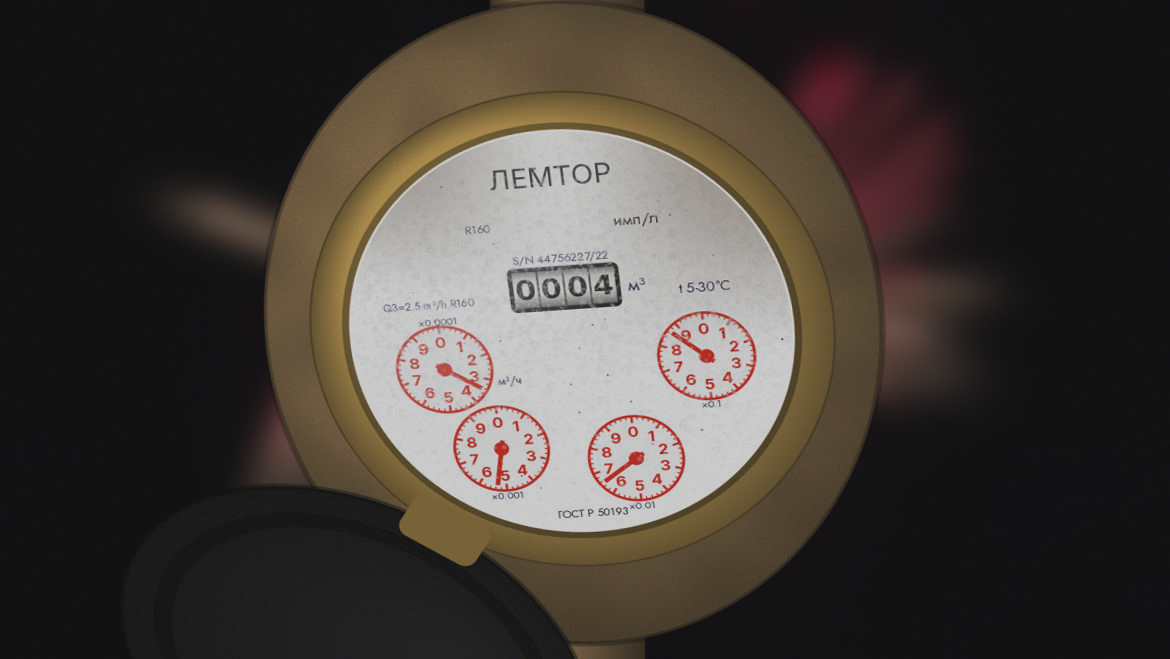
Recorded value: 4.8653 m³
